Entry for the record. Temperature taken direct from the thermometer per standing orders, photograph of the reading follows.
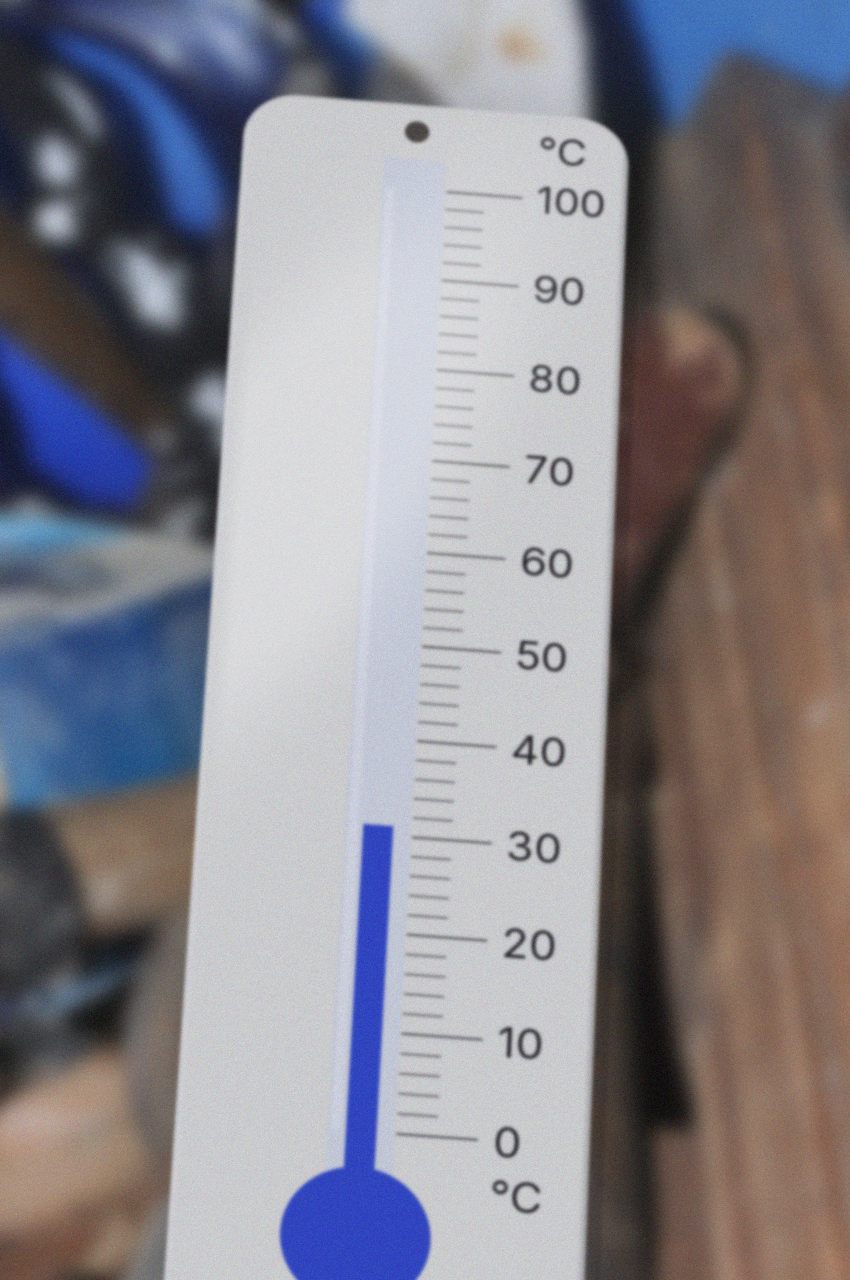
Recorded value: 31 °C
